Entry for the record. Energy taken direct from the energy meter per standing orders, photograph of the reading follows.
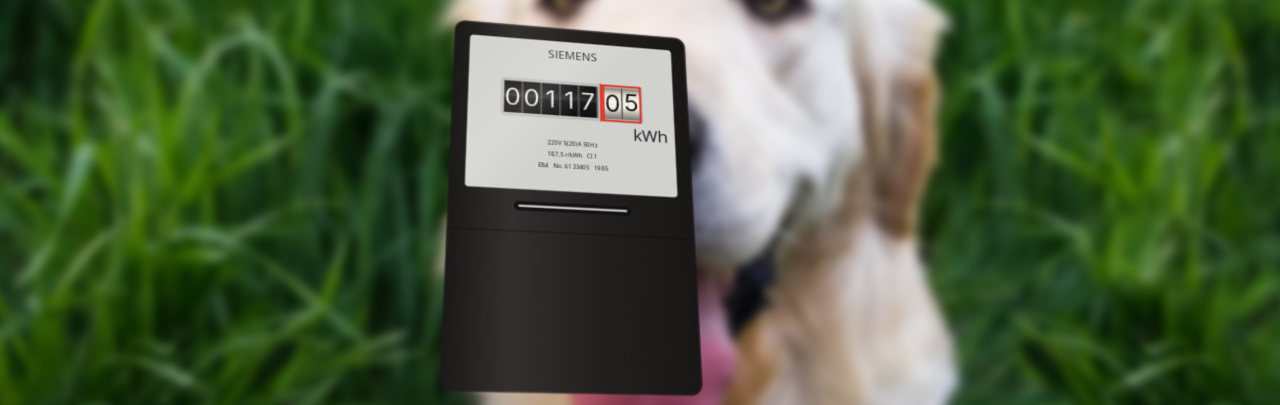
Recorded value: 117.05 kWh
